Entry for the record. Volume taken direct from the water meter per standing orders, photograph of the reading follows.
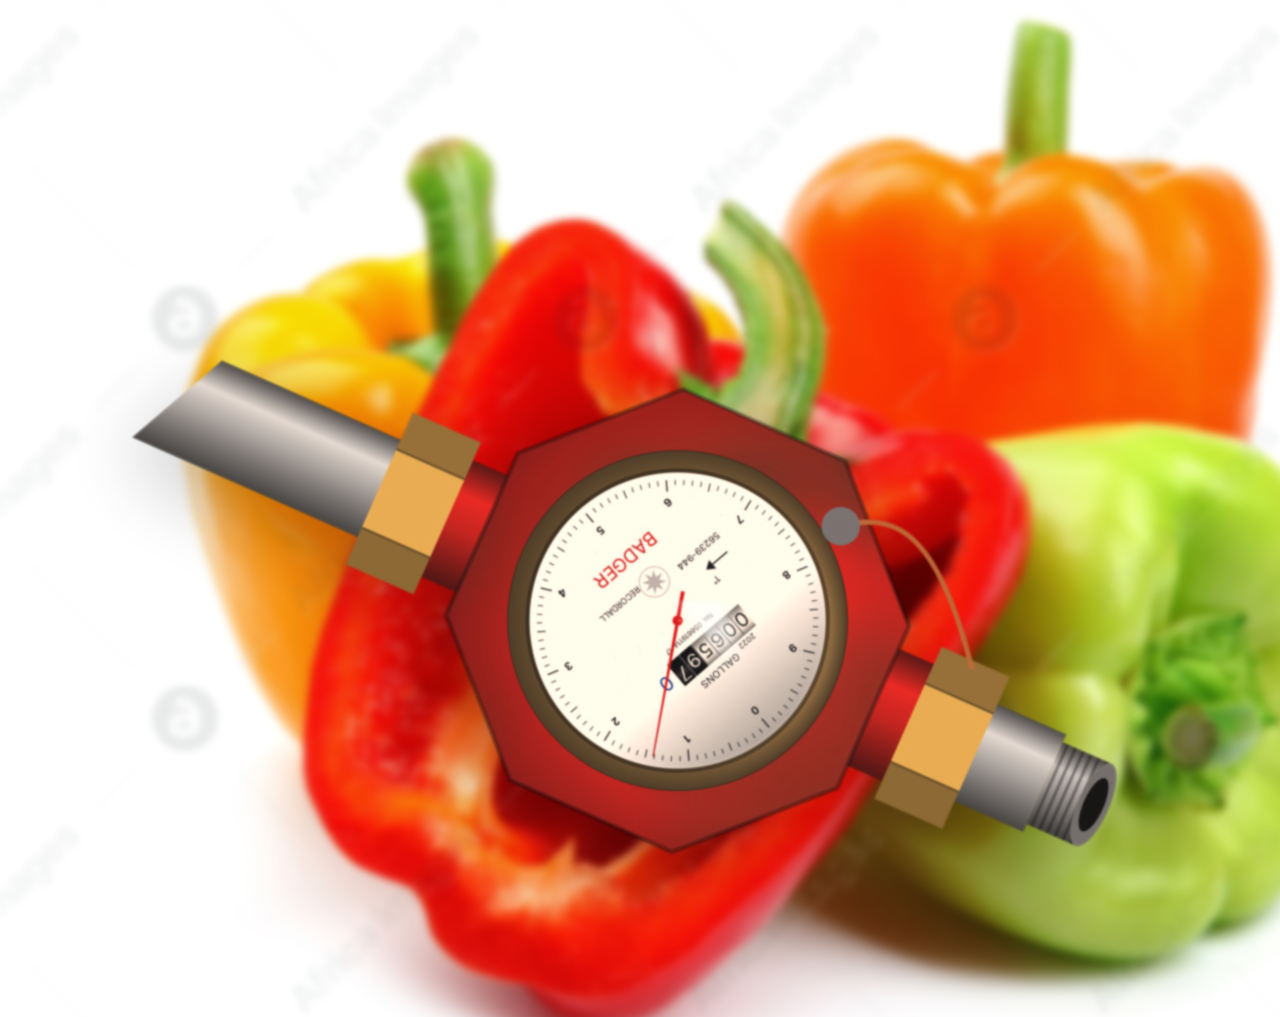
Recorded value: 65971.4 gal
